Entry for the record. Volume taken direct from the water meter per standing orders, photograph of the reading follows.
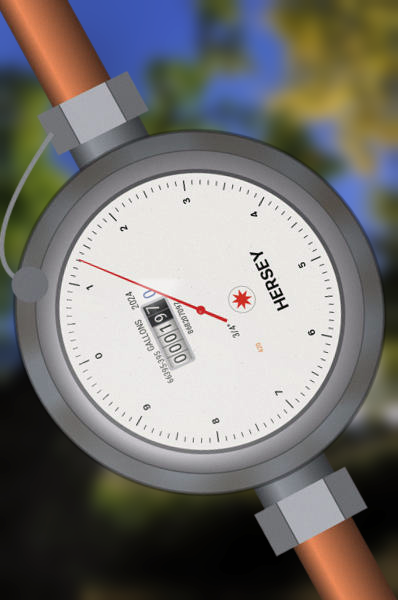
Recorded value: 1971.3 gal
